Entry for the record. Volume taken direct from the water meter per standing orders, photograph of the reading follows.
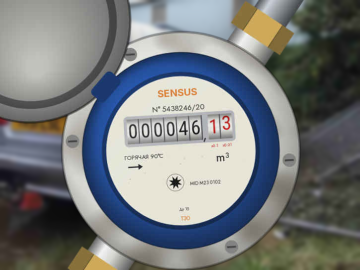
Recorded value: 46.13 m³
